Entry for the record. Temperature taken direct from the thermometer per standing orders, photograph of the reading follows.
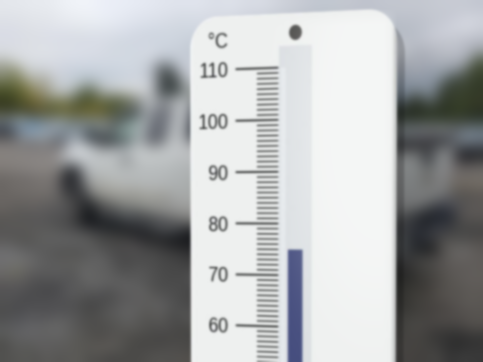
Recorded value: 75 °C
